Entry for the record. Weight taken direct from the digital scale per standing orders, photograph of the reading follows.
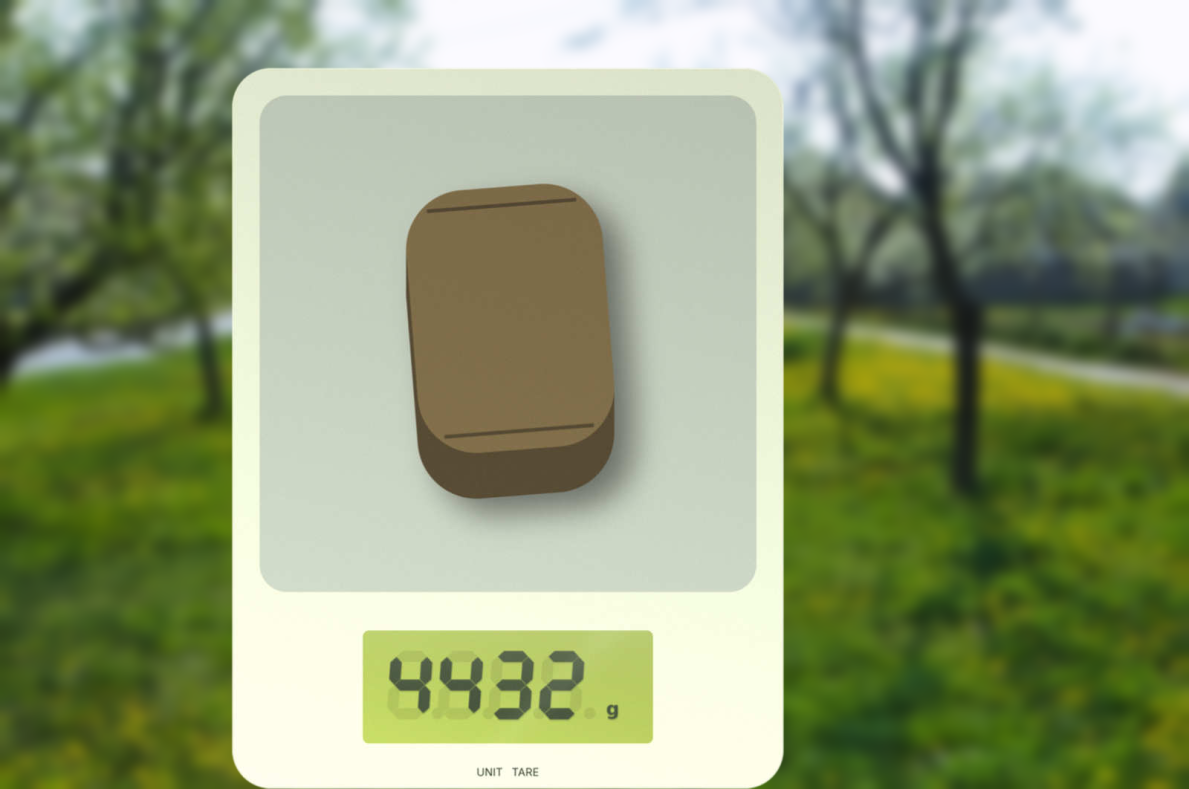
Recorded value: 4432 g
